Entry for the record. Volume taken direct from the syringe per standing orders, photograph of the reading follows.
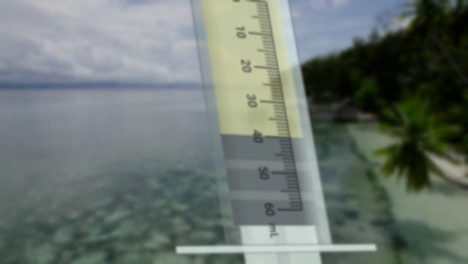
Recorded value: 40 mL
